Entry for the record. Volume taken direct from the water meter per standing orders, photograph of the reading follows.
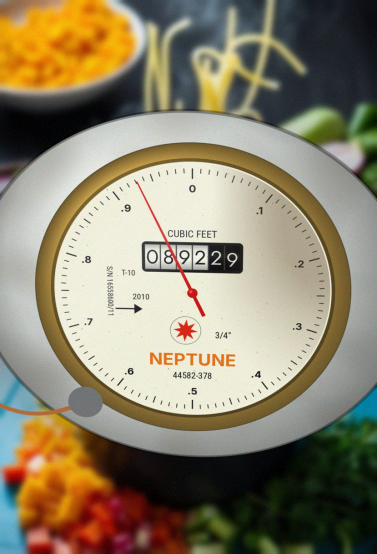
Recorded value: 89228.93 ft³
